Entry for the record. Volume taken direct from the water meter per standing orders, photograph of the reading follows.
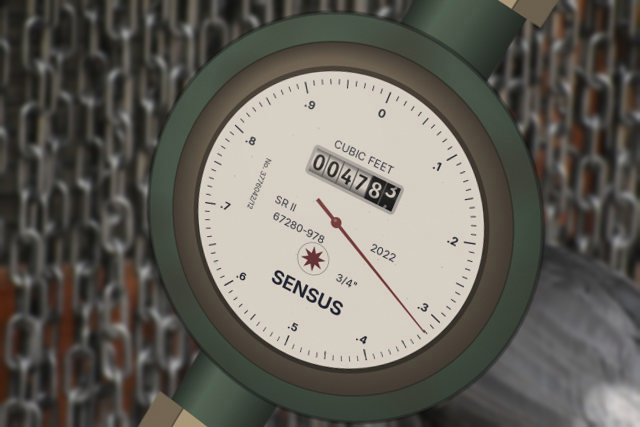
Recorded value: 4783.32 ft³
